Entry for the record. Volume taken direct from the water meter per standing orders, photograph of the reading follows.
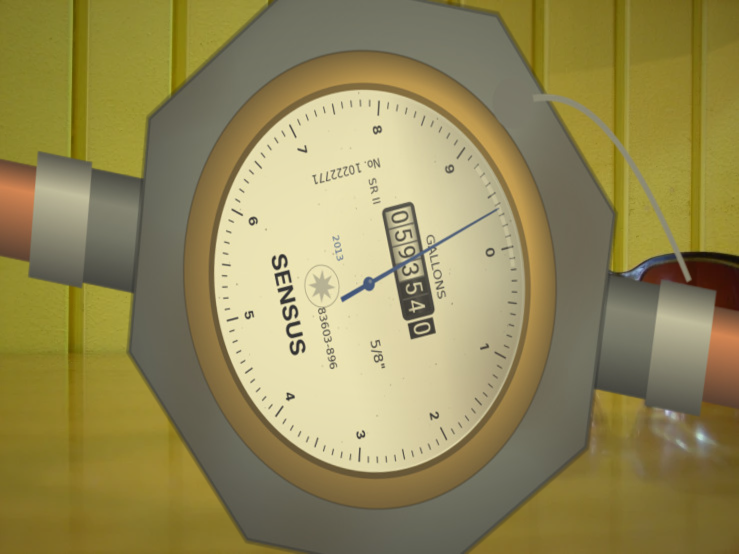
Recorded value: 593539.6 gal
